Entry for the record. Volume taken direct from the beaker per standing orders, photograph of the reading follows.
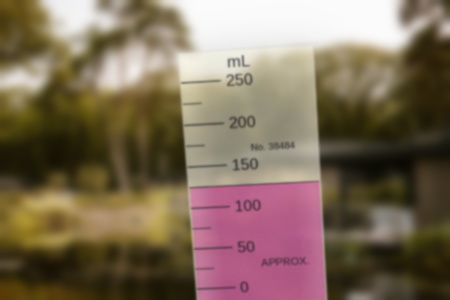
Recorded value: 125 mL
